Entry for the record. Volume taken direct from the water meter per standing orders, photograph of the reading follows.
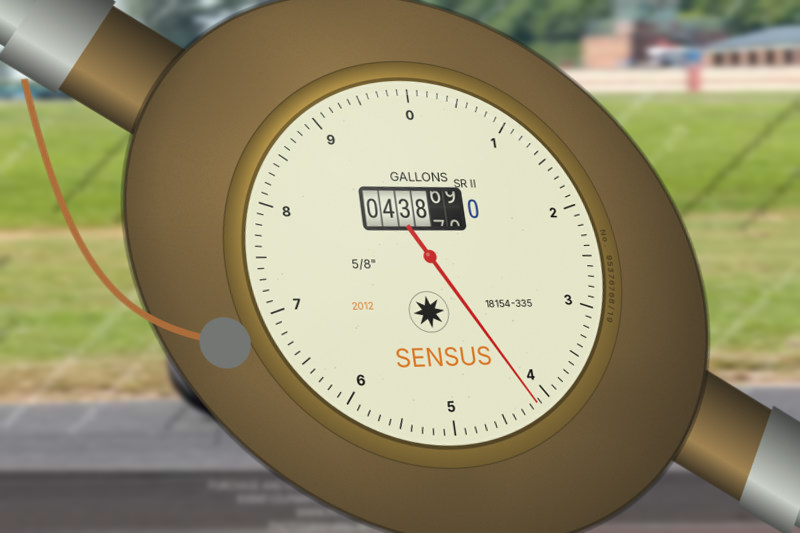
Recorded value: 438694.1 gal
